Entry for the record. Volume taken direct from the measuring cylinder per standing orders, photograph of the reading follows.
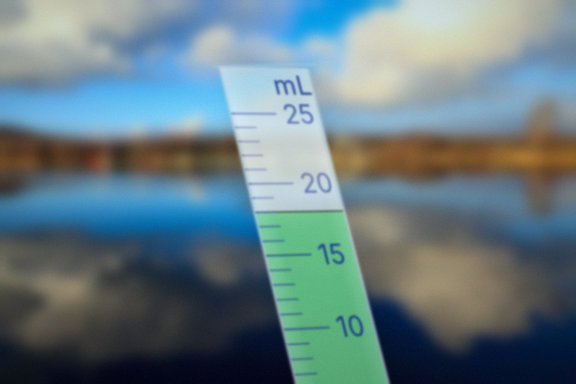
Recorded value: 18 mL
